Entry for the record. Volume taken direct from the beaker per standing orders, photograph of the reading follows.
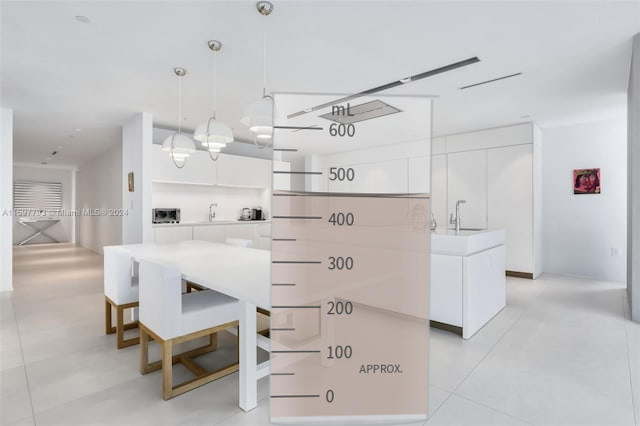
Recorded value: 450 mL
